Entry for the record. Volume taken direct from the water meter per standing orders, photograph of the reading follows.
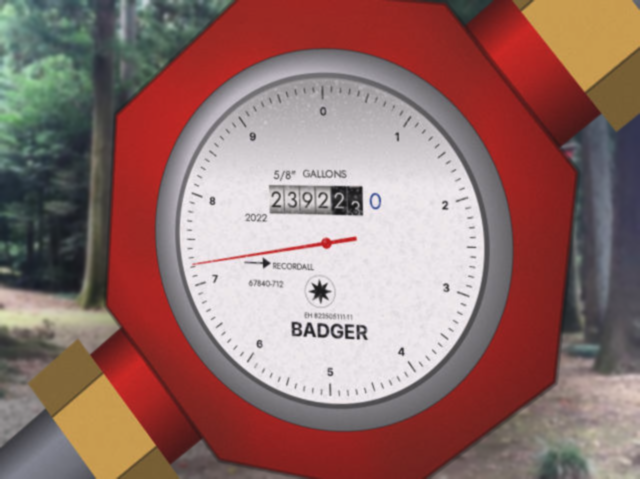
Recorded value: 2392227.2 gal
